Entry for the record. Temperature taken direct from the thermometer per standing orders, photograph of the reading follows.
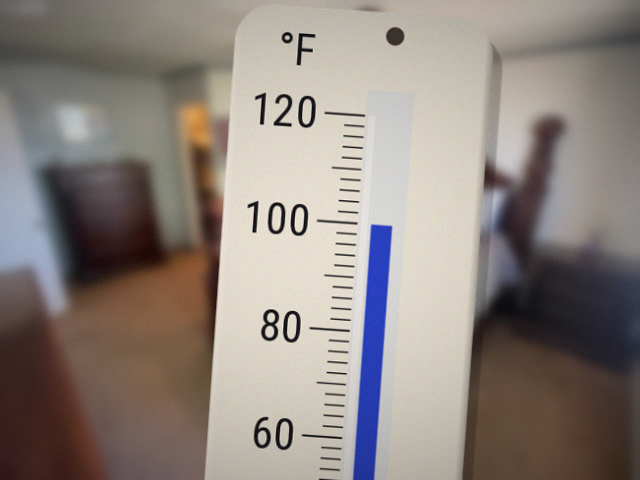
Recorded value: 100 °F
